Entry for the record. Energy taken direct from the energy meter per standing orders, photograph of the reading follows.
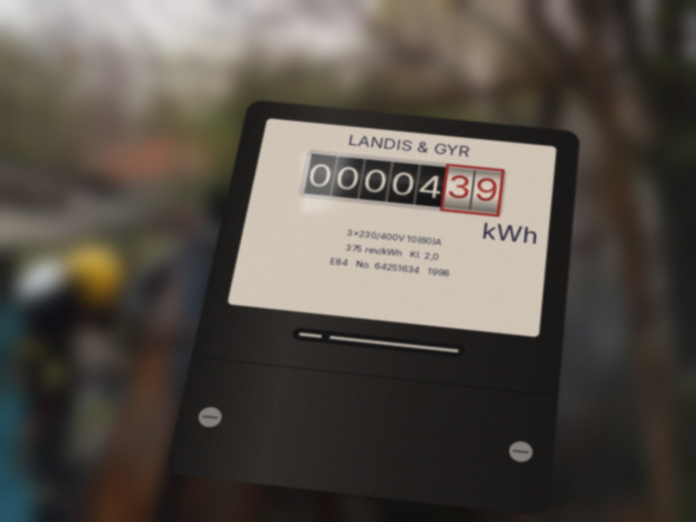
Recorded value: 4.39 kWh
